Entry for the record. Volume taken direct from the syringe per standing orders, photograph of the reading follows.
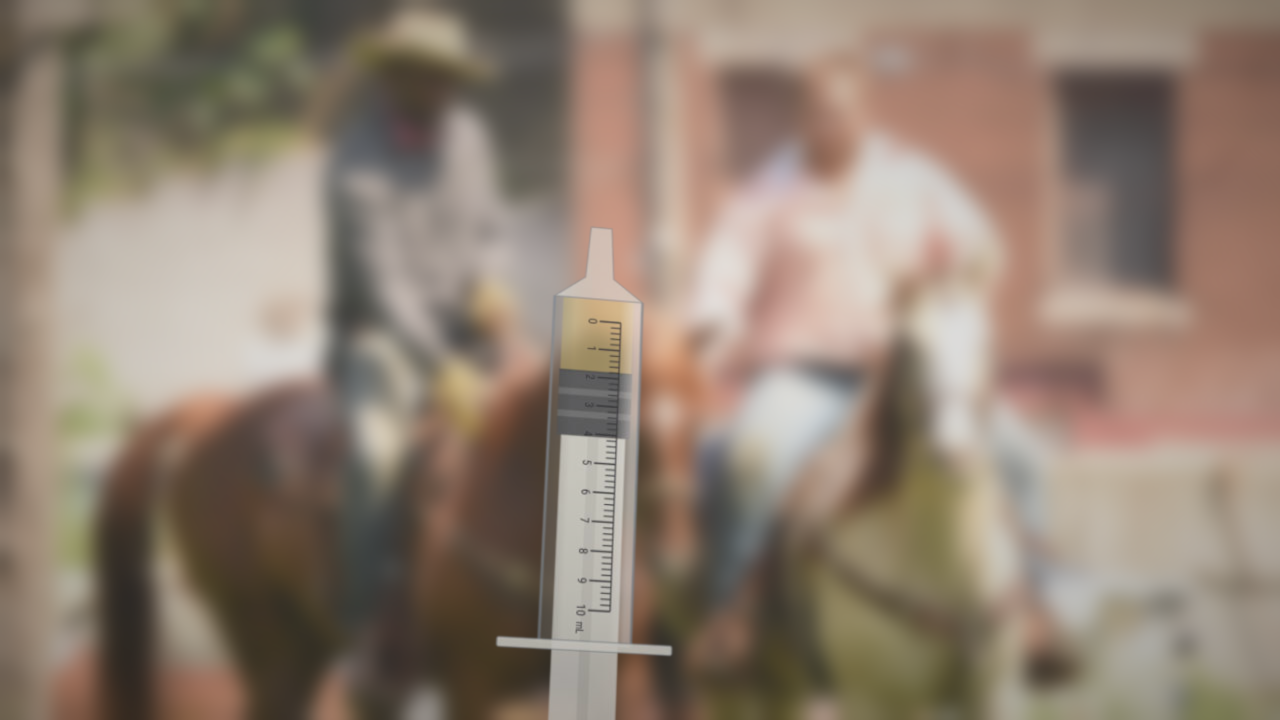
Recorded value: 1.8 mL
